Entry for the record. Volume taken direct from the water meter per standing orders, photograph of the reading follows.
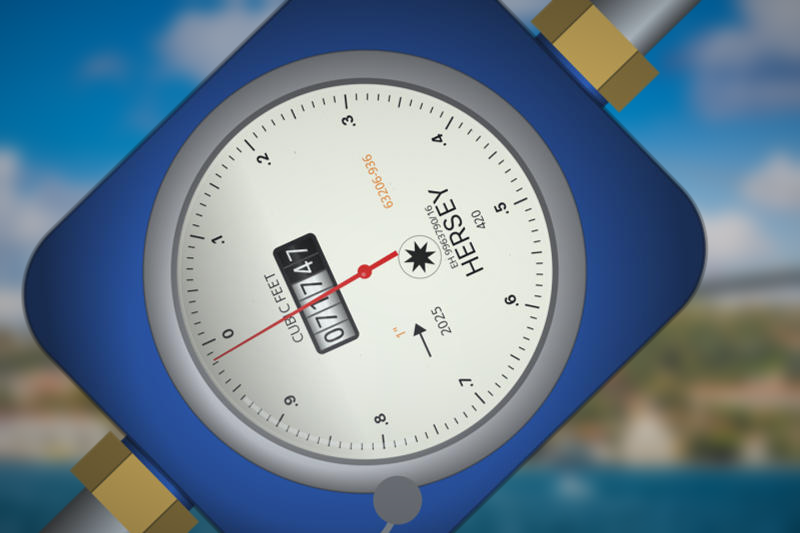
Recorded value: 71746.98 ft³
